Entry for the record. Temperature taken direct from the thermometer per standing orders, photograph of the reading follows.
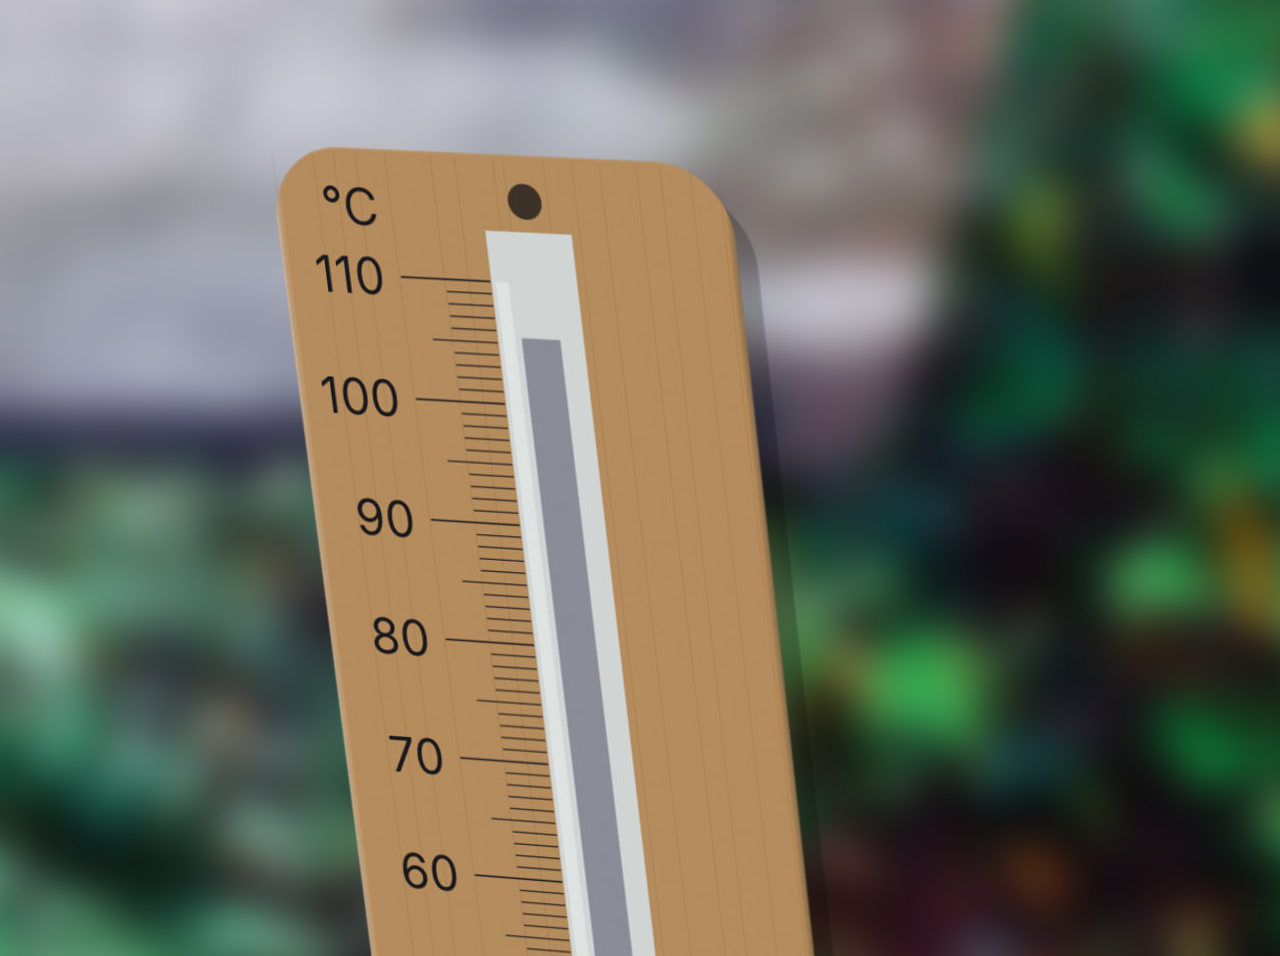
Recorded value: 105.5 °C
